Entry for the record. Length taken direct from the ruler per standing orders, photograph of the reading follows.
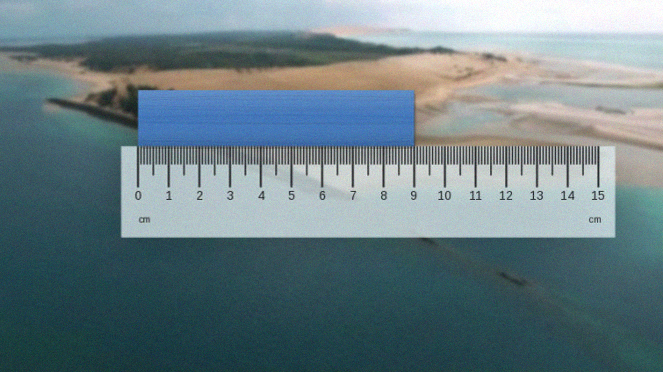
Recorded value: 9 cm
